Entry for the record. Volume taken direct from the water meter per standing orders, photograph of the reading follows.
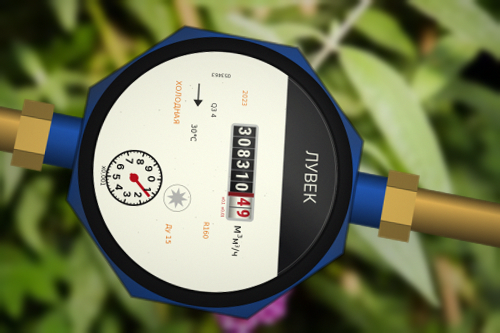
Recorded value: 308310.491 m³
